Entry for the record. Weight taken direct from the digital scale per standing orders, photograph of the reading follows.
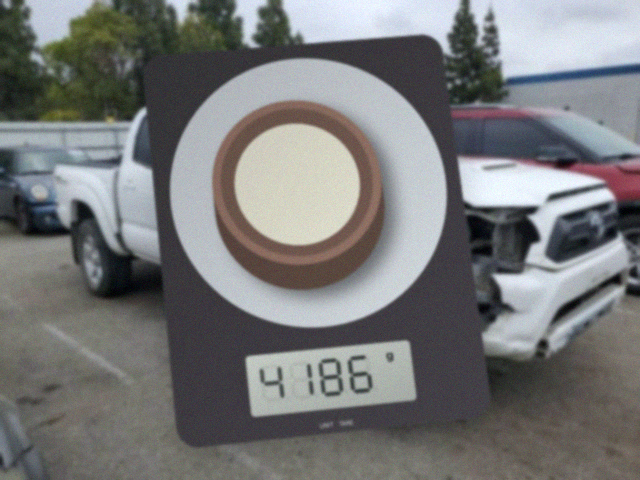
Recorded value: 4186 g
